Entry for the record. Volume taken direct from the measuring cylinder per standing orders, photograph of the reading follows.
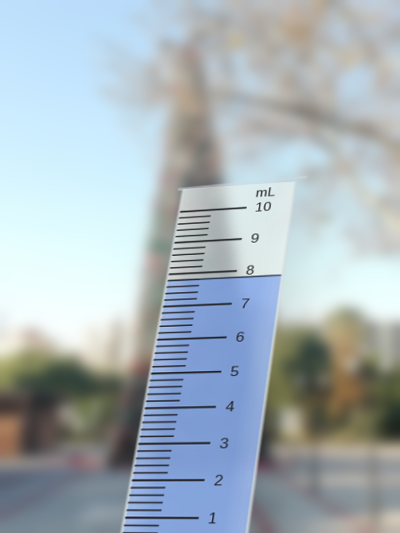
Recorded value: 7.8 mL
